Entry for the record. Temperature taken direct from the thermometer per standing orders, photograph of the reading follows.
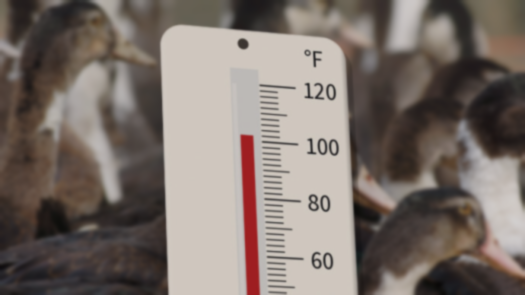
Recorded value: 102 °F
